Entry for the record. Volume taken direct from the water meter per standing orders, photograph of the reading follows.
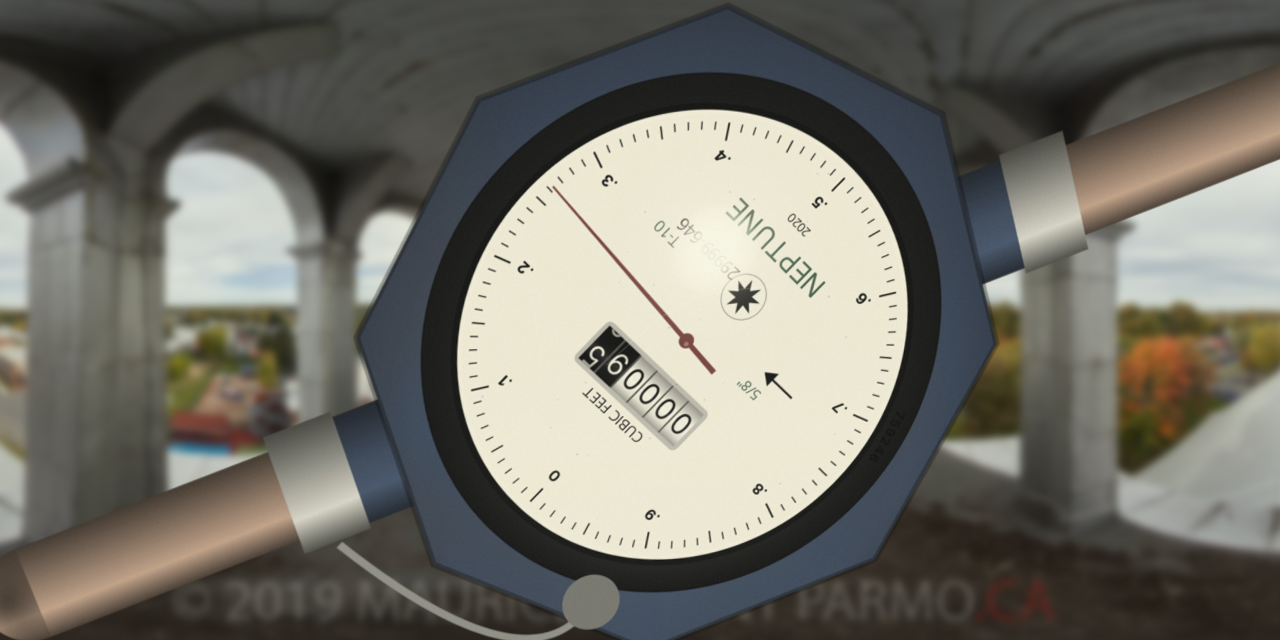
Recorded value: 95.26 ft³
